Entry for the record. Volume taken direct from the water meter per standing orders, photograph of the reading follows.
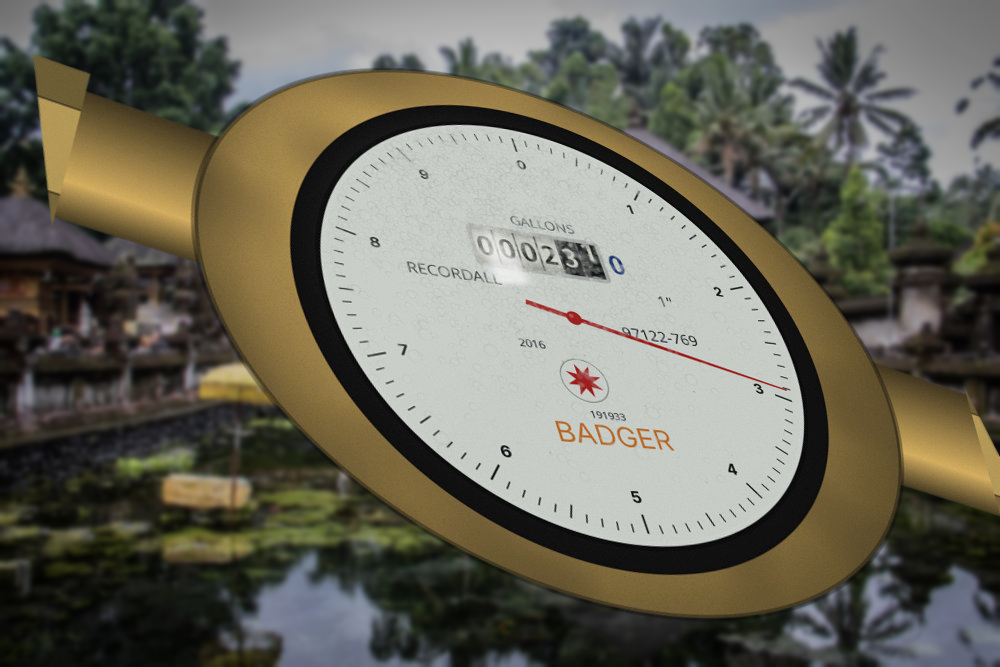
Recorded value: 2312.9 gal
